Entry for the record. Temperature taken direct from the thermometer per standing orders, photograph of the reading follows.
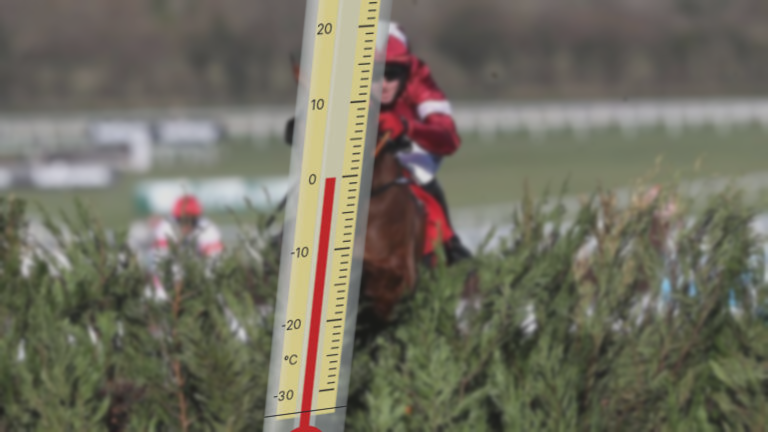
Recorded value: 0 °C
